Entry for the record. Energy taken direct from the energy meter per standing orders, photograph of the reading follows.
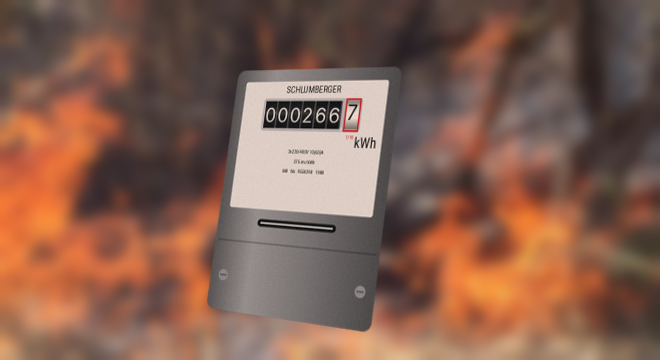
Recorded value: 266.7 kWh
